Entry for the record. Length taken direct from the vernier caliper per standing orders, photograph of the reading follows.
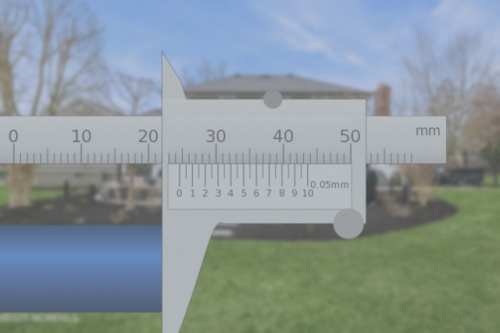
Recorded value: 24.6 mm
